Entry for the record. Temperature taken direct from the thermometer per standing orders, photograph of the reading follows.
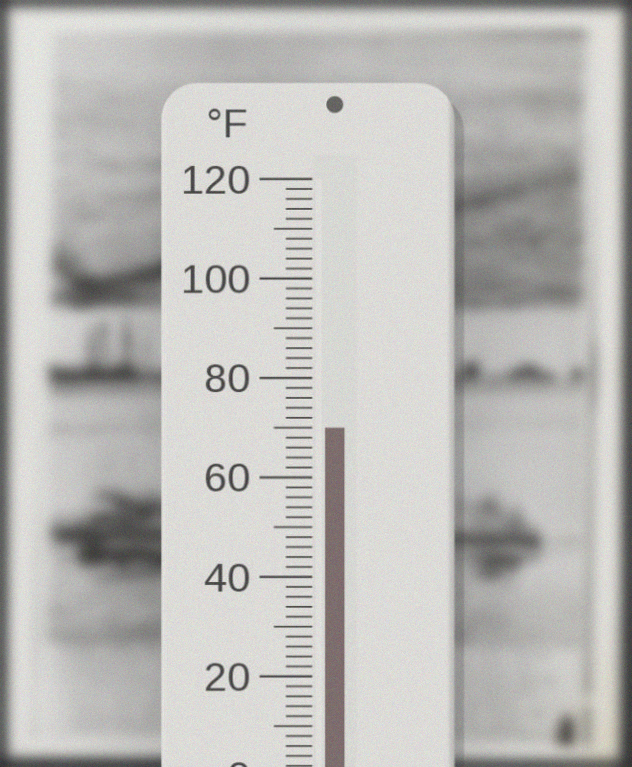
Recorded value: 70 °F
